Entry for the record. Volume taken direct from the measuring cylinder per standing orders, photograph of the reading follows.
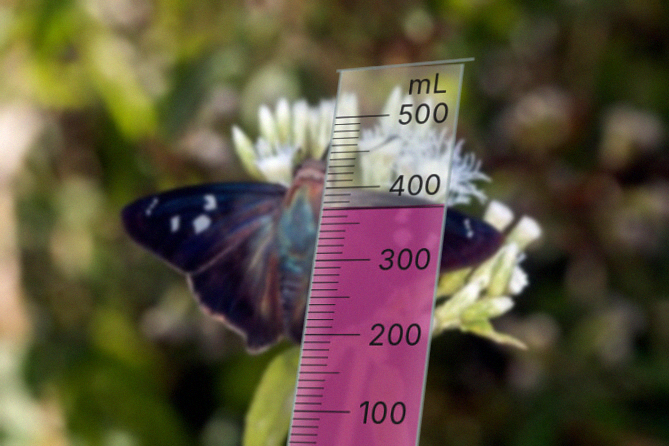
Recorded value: 370 mL
